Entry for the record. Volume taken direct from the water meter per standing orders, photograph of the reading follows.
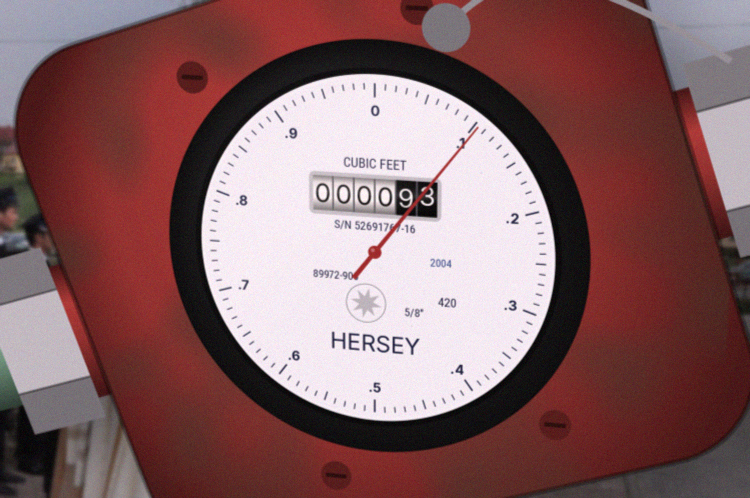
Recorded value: 93.10 ft³
